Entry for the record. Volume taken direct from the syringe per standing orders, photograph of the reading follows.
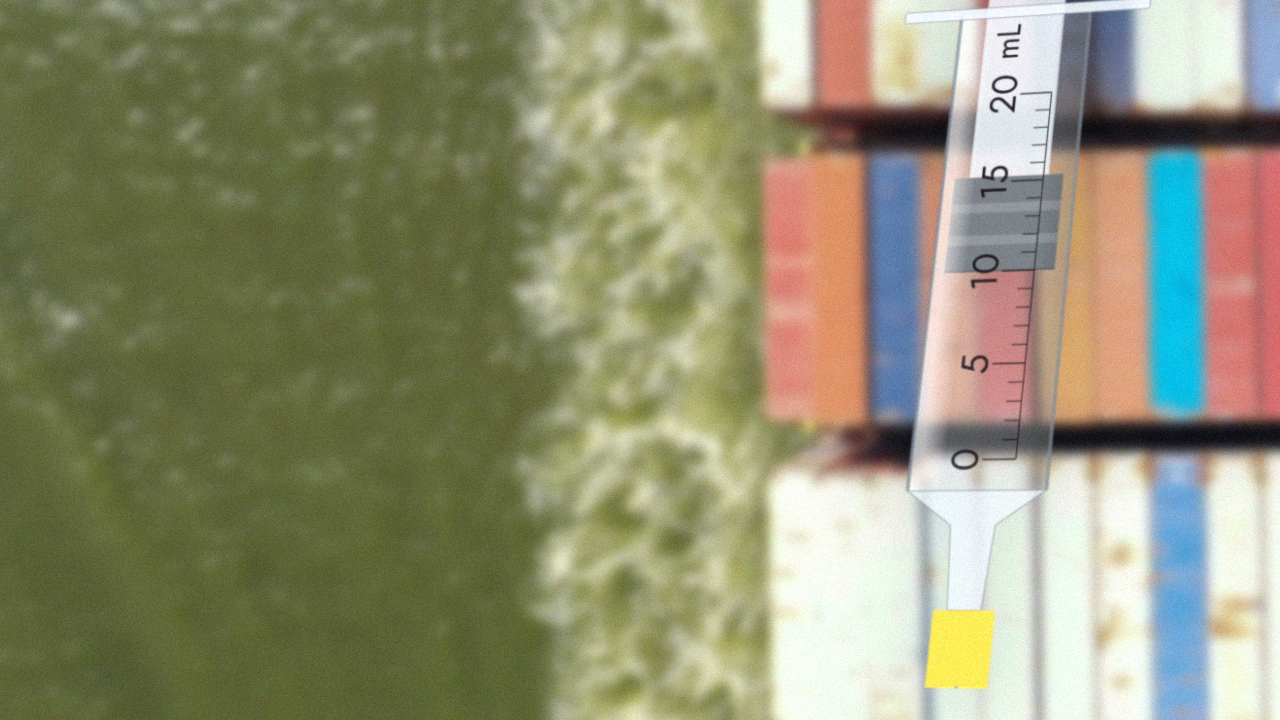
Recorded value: 10 mL
